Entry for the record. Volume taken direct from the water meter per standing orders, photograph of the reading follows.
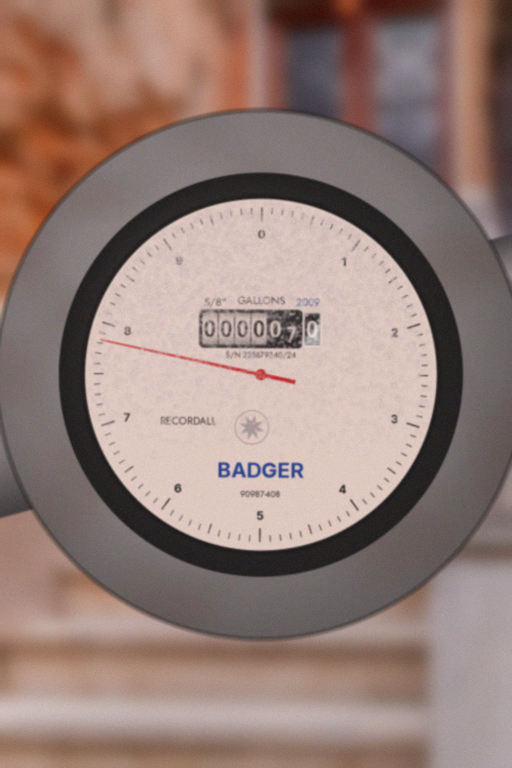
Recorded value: 67.8 gal
